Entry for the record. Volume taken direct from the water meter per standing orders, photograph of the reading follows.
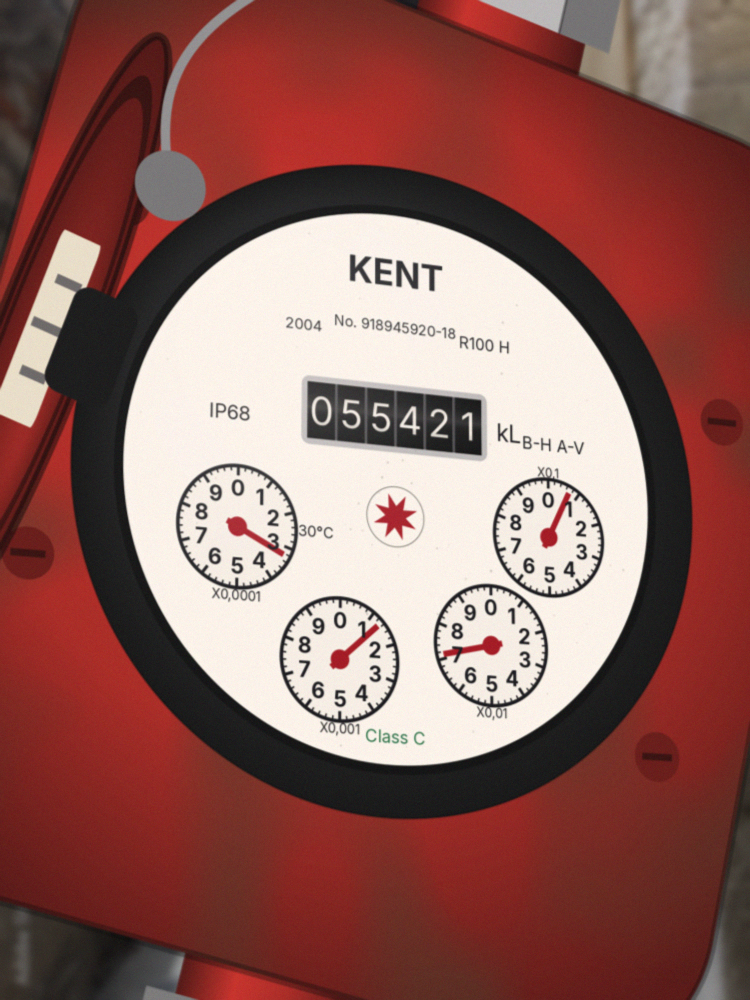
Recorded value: 55421.0713 kL
